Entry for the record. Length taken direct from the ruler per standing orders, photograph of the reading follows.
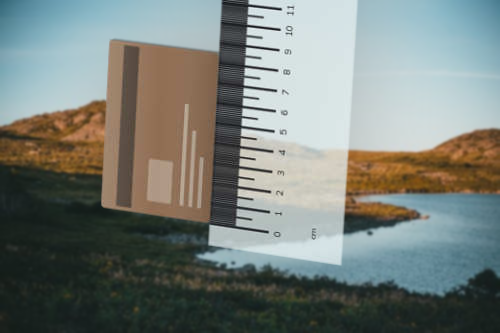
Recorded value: 8.5 cm
